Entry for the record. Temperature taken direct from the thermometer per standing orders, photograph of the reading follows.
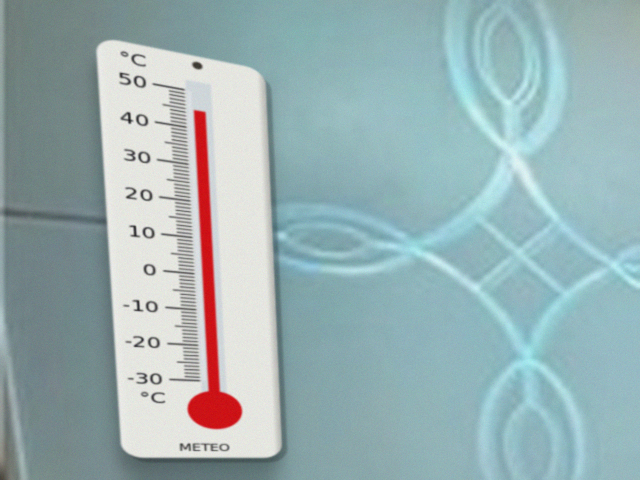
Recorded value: 45 °C
